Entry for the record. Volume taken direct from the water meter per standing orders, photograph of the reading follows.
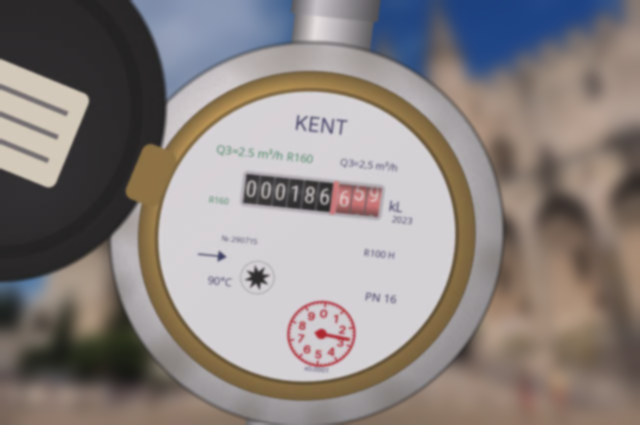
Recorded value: 186.6592 kL
